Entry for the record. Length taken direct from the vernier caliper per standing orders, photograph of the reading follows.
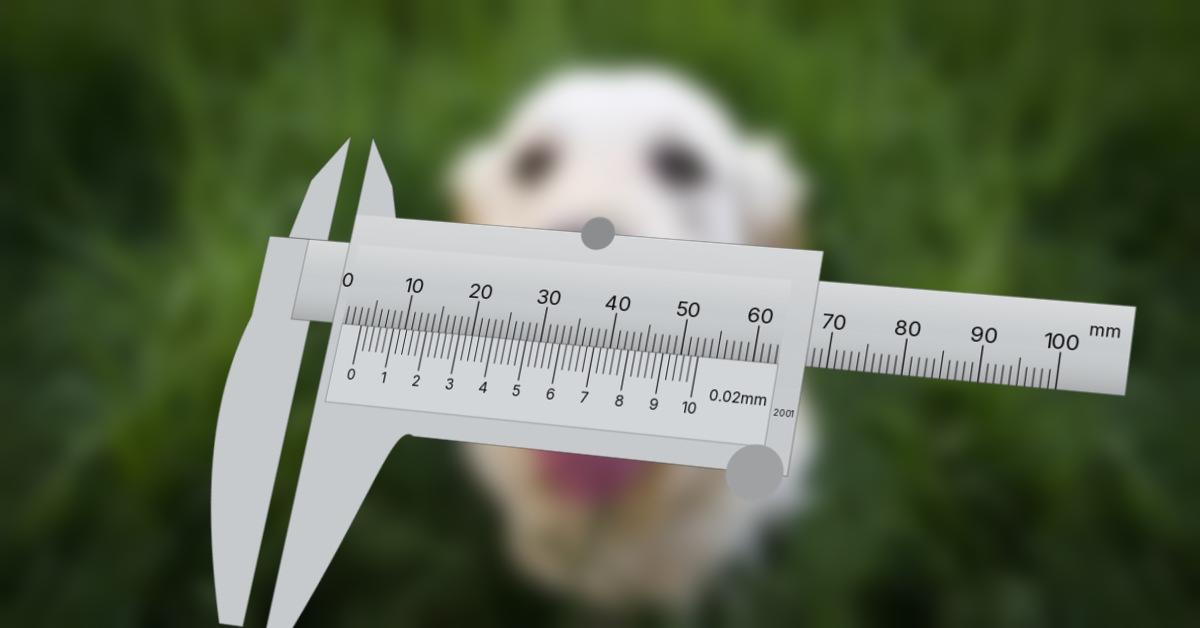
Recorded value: 3.4 mm
